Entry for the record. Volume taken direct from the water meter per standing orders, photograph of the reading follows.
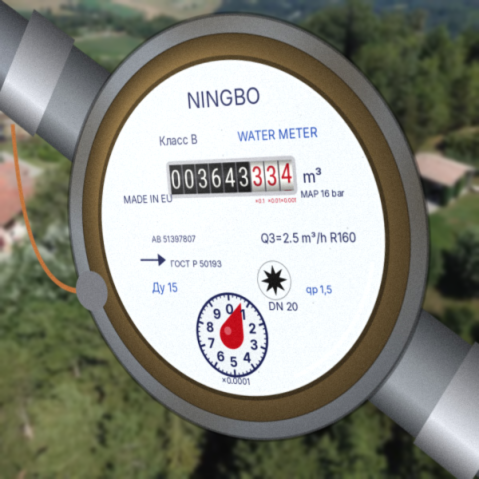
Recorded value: 3643.3340 m³
